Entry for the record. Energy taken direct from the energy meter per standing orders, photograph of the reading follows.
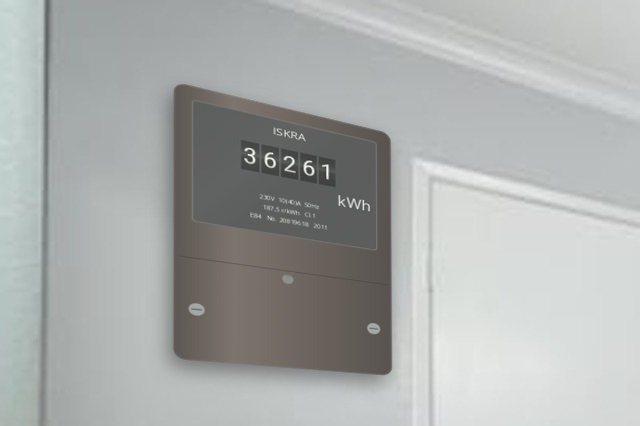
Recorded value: 36261 kWh
